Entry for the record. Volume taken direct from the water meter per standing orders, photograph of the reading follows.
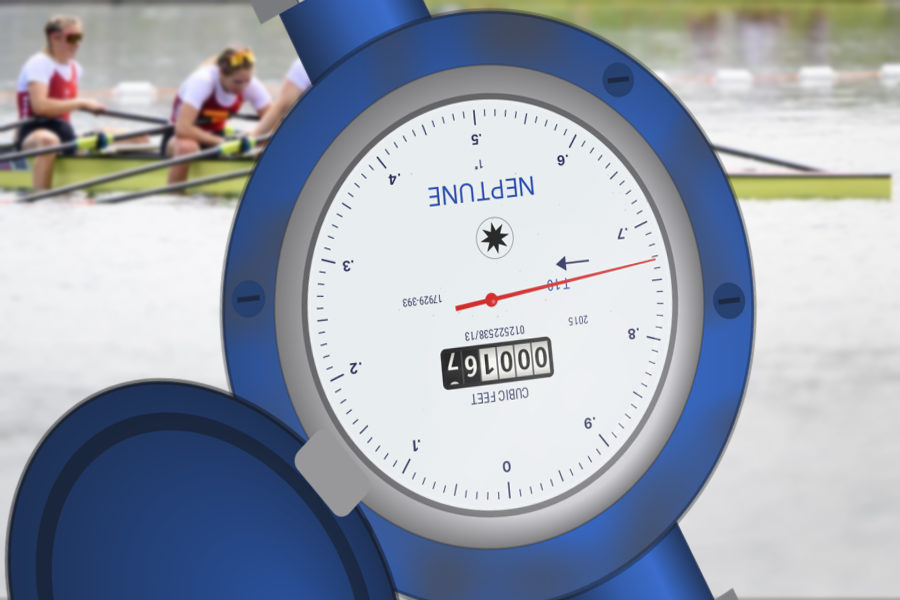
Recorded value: 166.73 ft³
